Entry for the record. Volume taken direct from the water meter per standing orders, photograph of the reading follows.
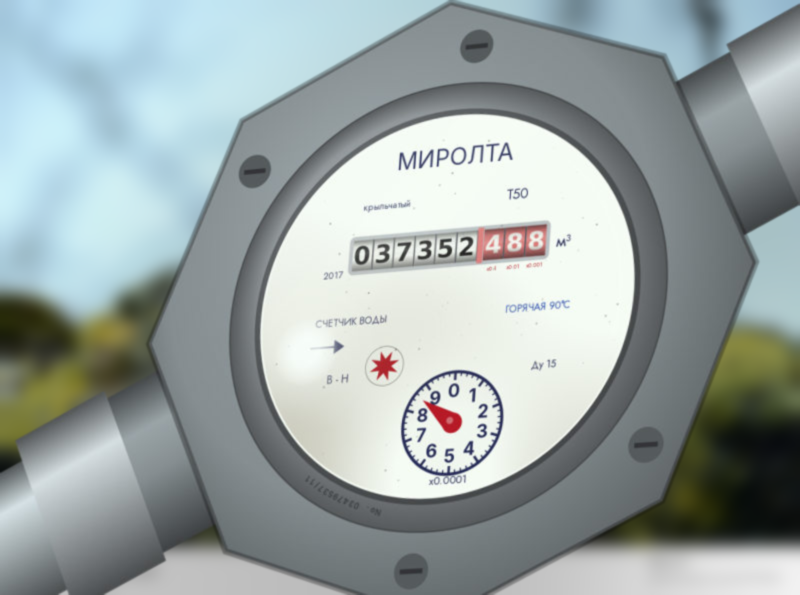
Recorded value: 37352.4888 m³
